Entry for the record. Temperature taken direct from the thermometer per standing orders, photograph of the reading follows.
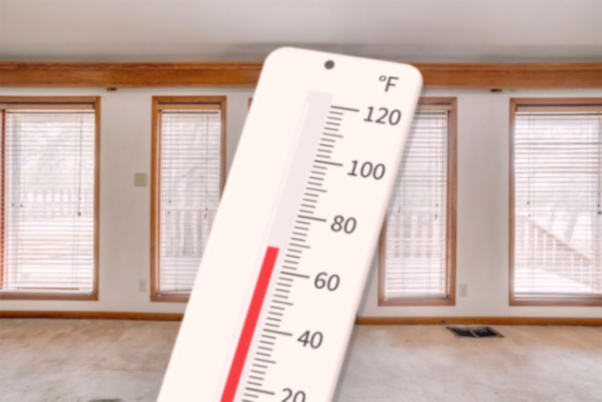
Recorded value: 68 °F
